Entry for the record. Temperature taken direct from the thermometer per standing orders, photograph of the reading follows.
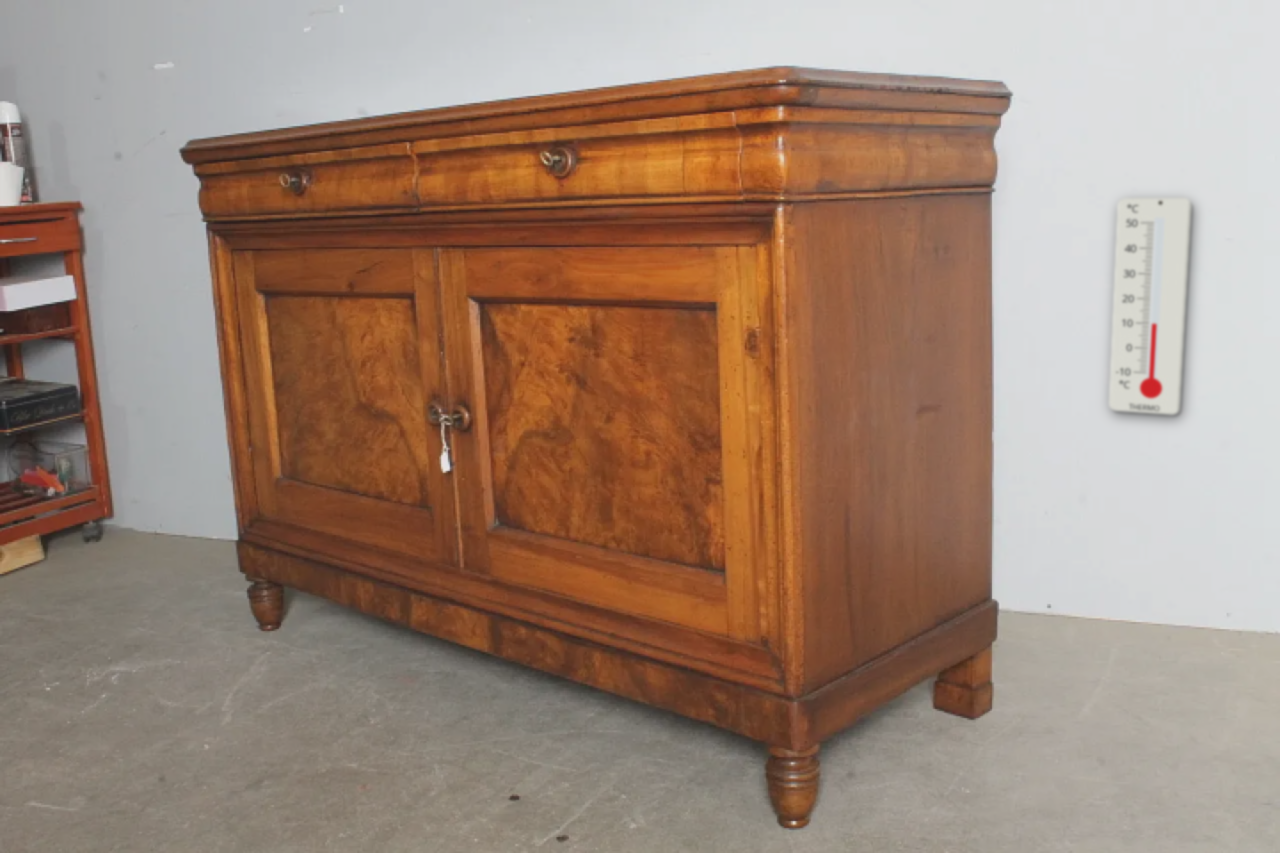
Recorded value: 10 °C
